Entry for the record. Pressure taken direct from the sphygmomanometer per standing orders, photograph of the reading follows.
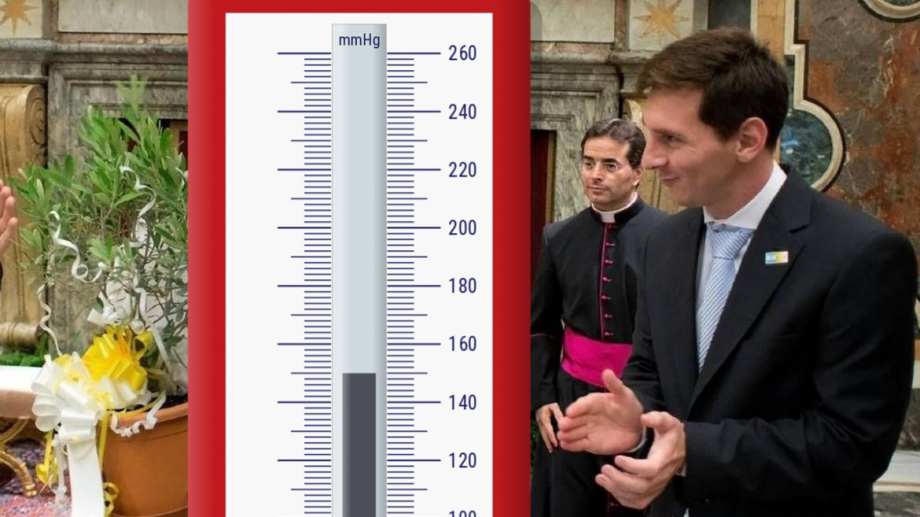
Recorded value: 150 mmHg
